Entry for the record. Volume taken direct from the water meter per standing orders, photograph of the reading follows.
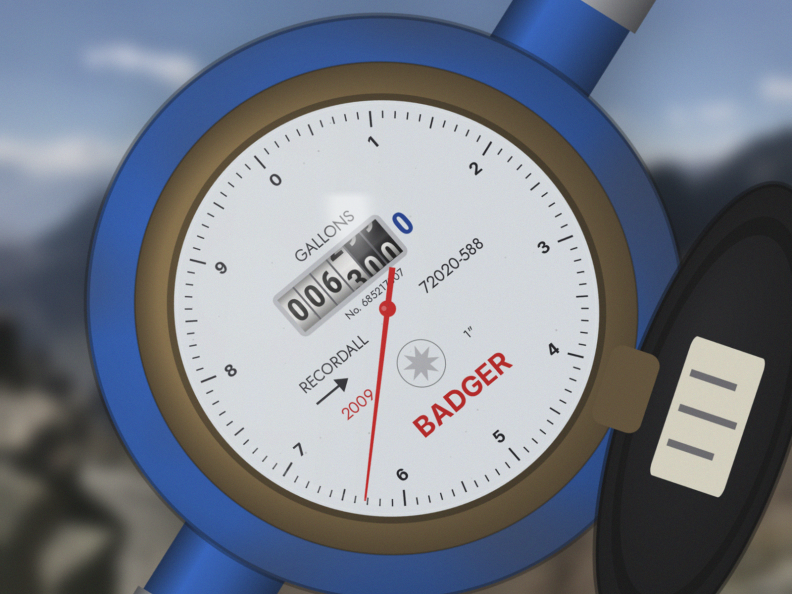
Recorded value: 62996.3 gal
